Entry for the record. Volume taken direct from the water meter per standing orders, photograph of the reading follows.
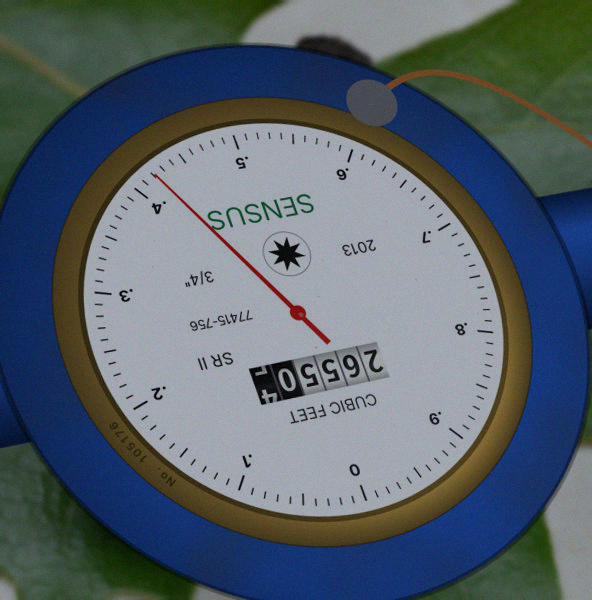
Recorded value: 265504.42 ft³
